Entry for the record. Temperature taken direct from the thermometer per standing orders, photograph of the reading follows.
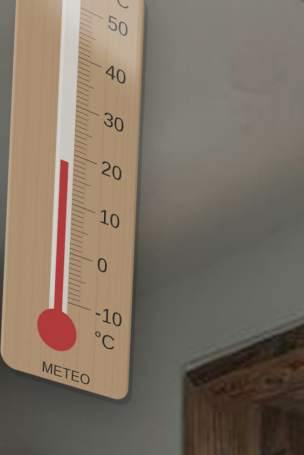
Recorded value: 18 °C
